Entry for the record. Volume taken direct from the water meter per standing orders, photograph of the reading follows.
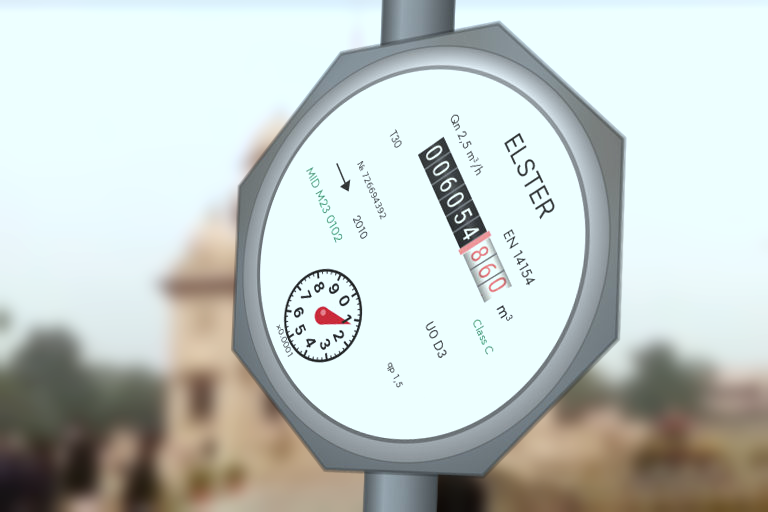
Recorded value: 6054.8601 m³
